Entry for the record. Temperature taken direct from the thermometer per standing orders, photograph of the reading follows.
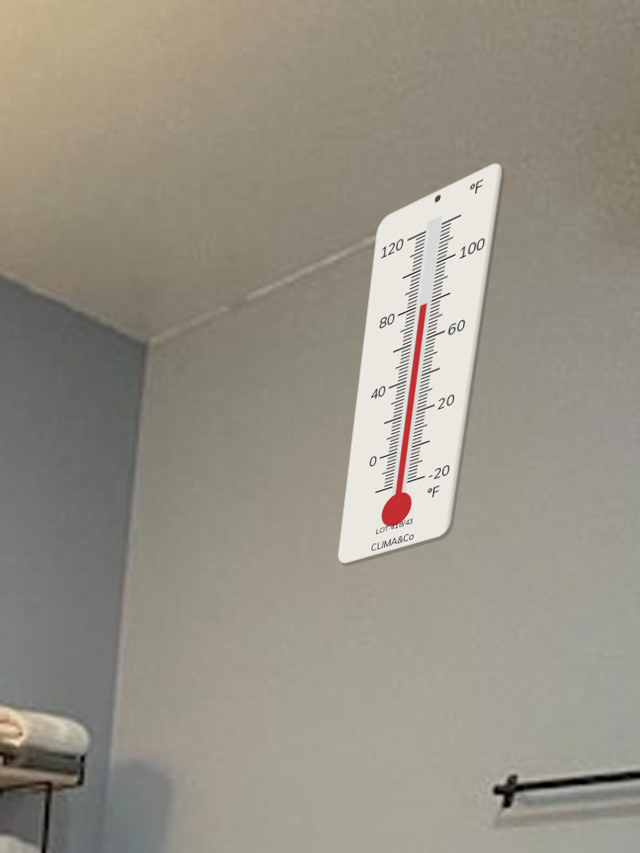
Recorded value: 80 °F
